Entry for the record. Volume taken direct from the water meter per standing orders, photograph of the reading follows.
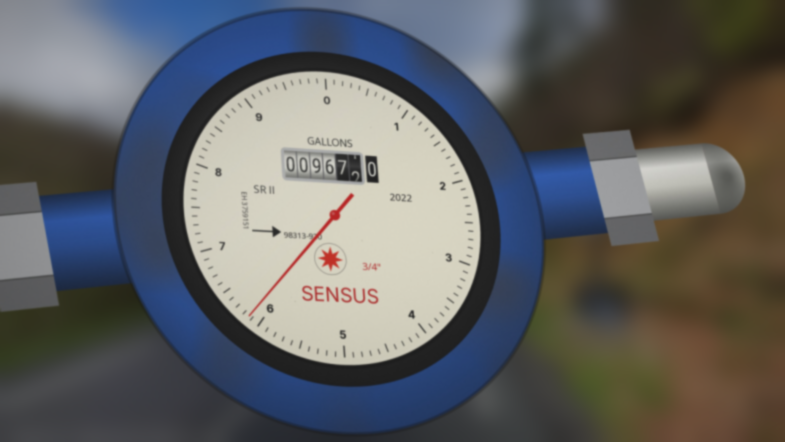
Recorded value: 96716.1 gal
